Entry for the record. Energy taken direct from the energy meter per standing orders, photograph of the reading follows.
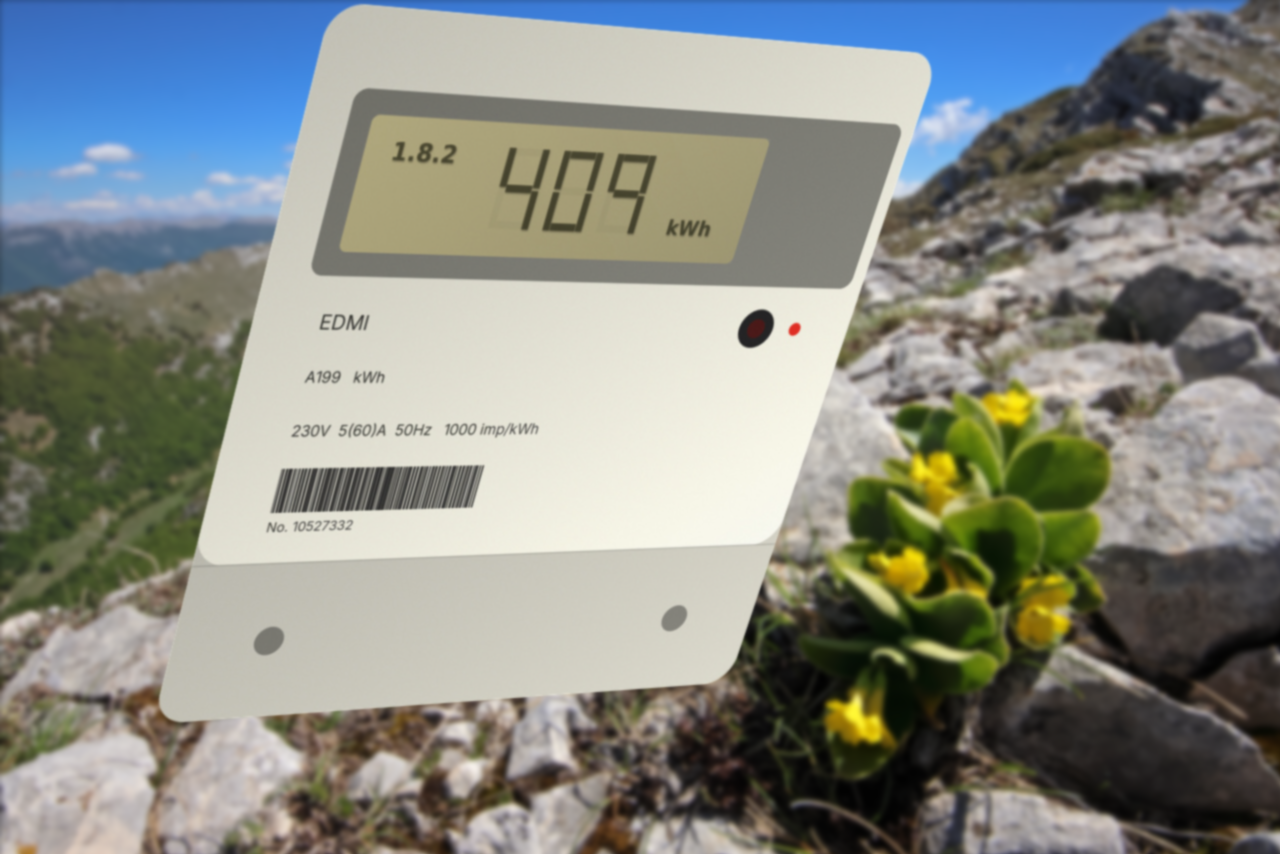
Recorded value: 409 kWh
